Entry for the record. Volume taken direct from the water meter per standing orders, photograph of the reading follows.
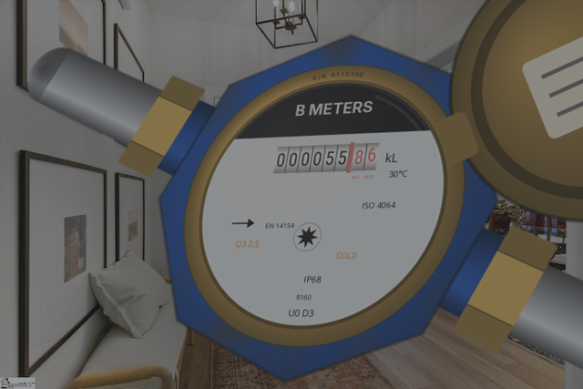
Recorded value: 55.86 kL
